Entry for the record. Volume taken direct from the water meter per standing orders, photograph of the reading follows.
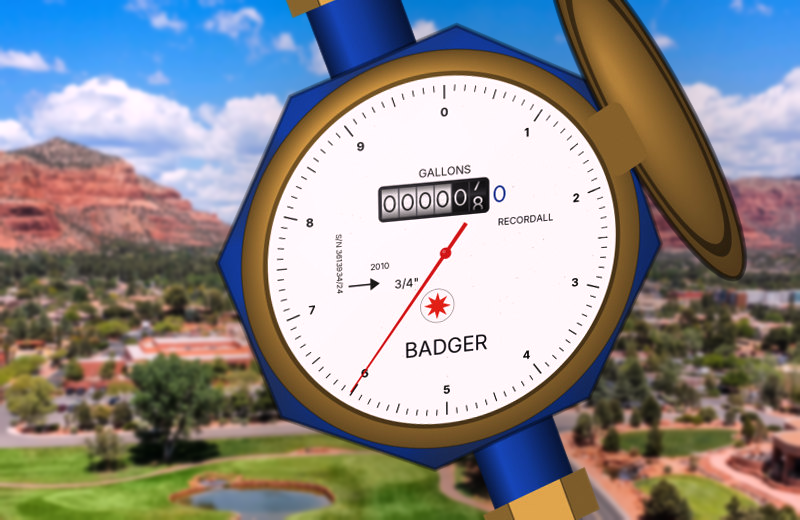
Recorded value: 76.0 gal
